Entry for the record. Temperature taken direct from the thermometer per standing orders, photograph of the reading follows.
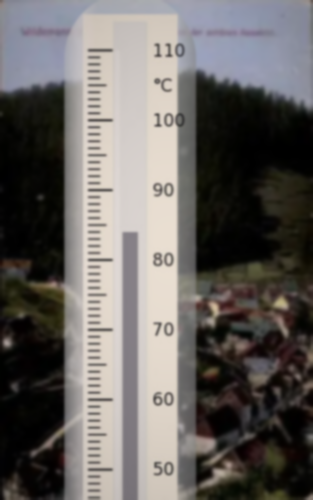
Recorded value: 84 °C
